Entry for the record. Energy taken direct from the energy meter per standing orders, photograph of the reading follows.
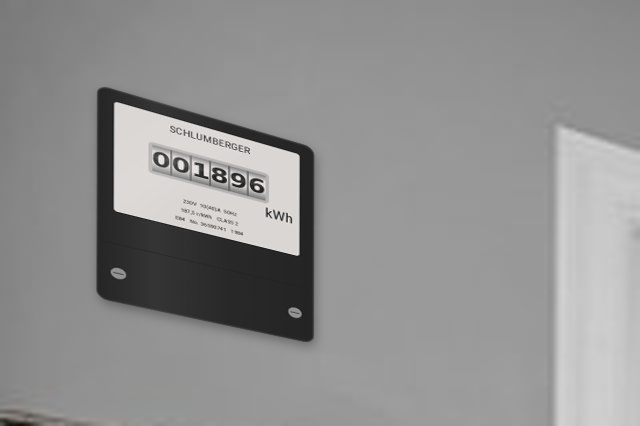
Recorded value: 1896 kWh
